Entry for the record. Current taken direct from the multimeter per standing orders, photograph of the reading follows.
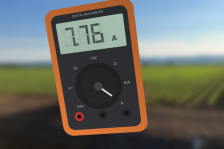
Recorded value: 7.76 A
